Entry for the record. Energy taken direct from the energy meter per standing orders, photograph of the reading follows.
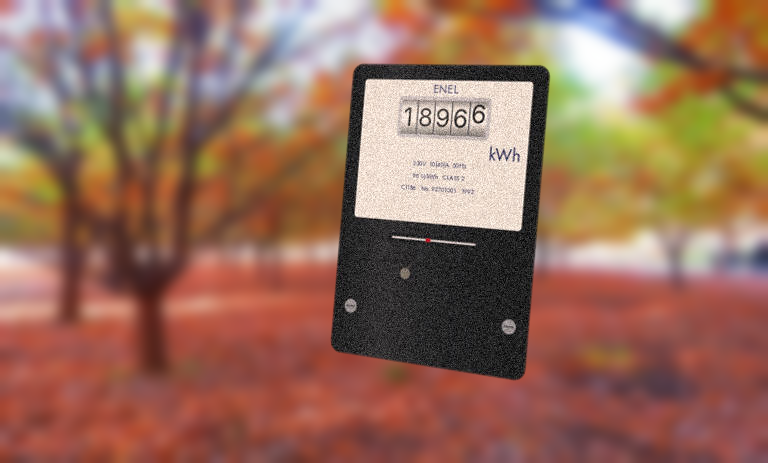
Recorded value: 18966 kWh
